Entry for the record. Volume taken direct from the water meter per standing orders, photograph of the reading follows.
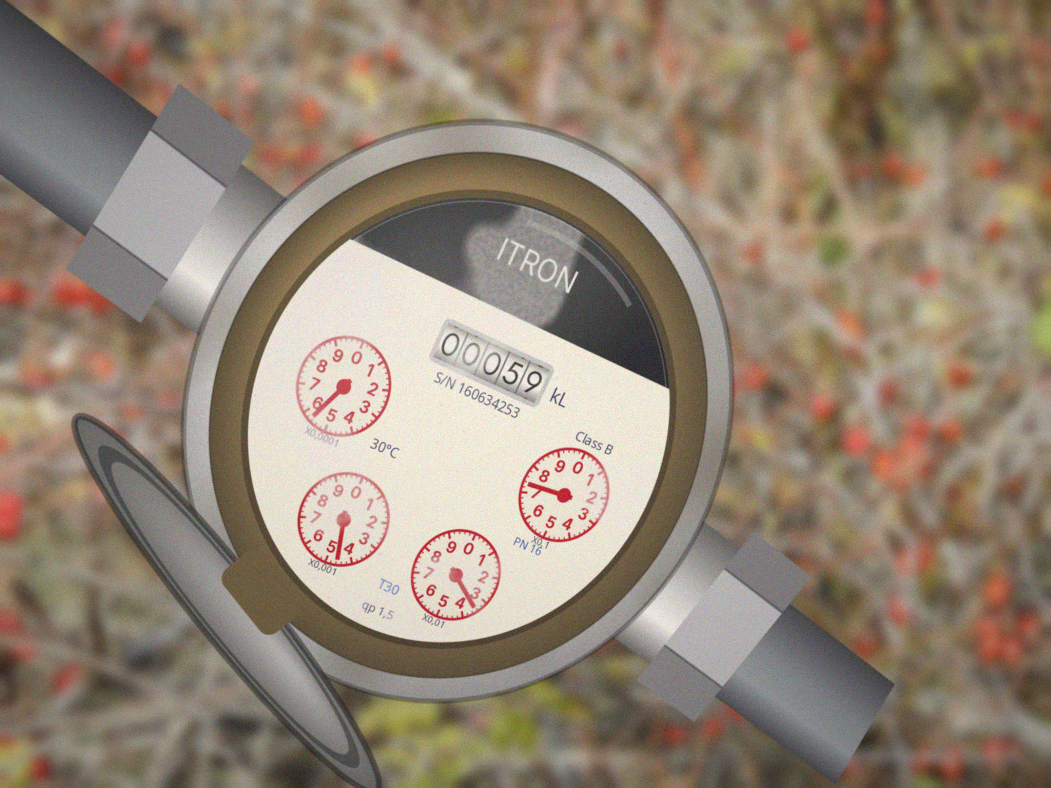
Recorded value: 59.7345 kL
